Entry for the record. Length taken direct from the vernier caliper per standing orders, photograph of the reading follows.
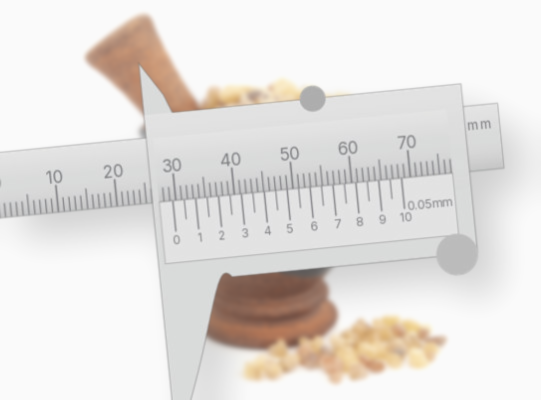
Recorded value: 29.5 mm
